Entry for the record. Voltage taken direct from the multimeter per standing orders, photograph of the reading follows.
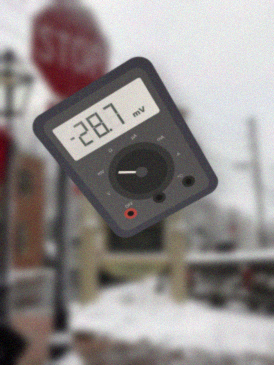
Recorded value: -28.7 mV
